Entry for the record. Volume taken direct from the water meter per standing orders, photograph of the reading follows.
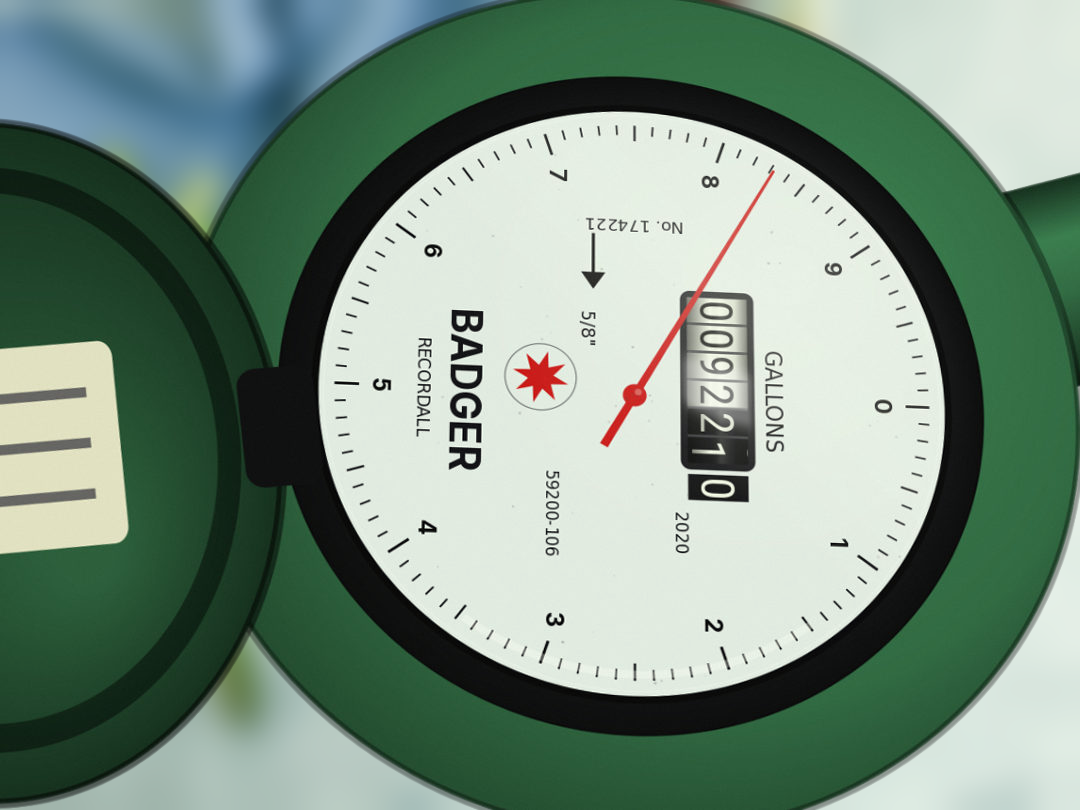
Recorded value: 92208.3 gal
